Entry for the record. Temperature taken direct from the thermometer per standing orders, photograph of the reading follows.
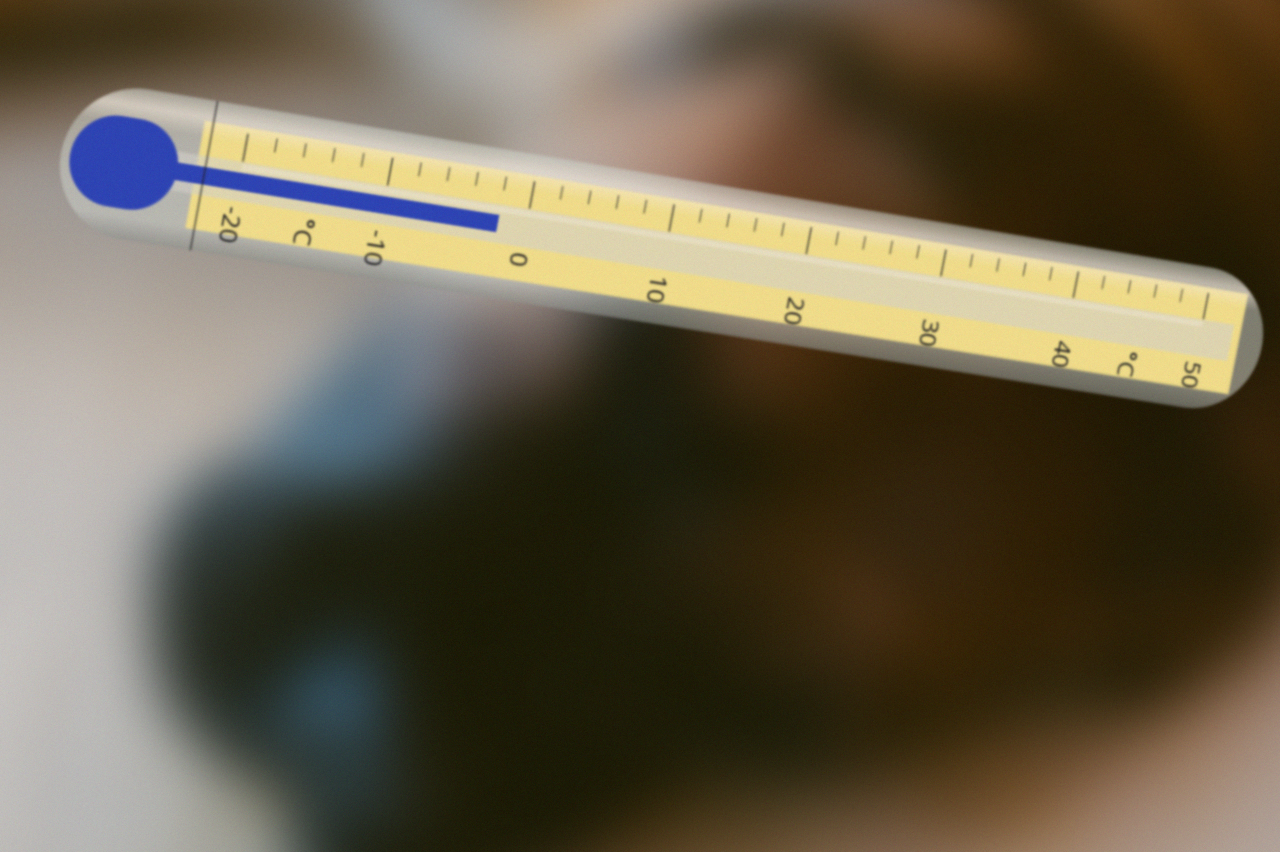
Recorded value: -2 °C
